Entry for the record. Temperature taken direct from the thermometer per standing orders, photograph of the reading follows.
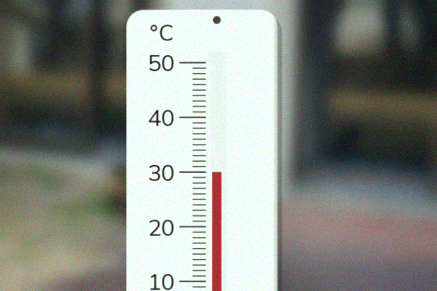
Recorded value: 30 °C
